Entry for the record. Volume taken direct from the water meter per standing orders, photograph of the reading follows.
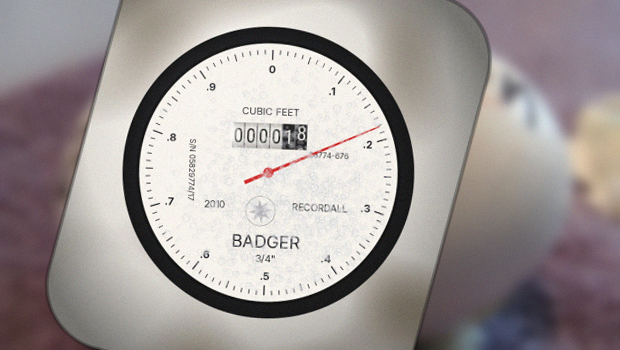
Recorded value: 18.18 ft³
